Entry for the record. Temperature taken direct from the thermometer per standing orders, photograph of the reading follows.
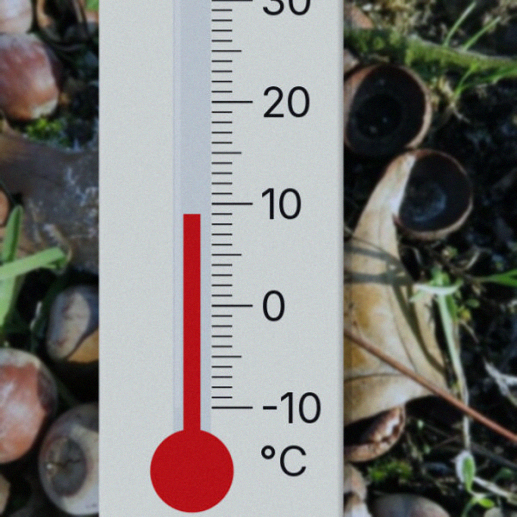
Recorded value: 9 °C
